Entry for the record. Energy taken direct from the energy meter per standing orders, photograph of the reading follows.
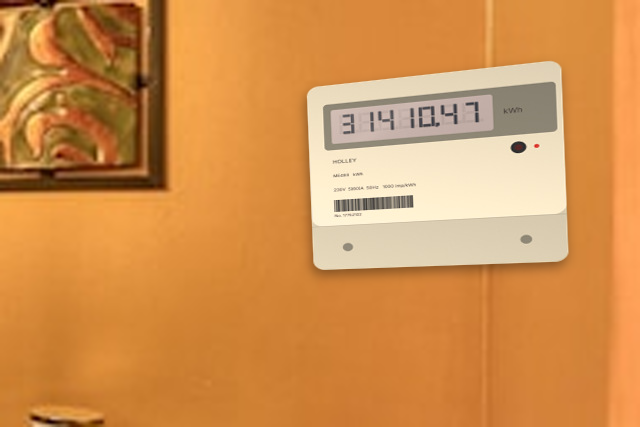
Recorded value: 31410.47 kWh
